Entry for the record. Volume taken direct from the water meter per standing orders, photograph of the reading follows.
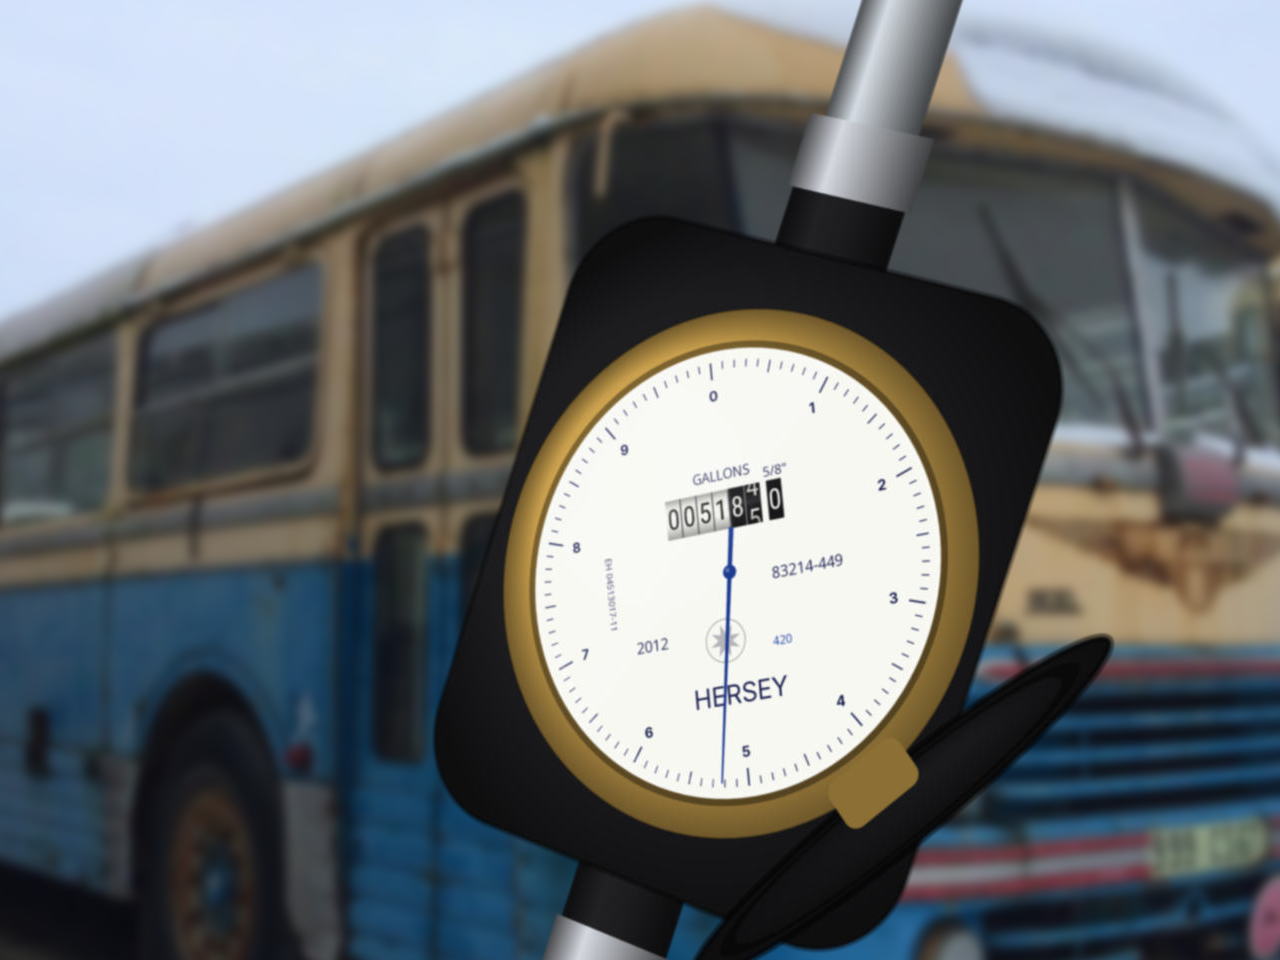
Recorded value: 51845.2 gal
